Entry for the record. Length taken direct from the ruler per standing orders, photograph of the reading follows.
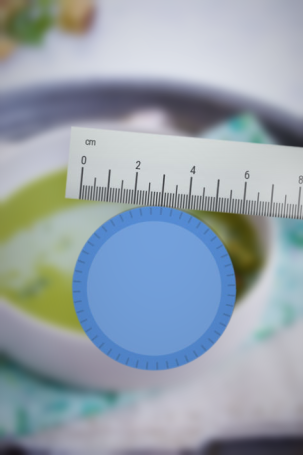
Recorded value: 6 cm
